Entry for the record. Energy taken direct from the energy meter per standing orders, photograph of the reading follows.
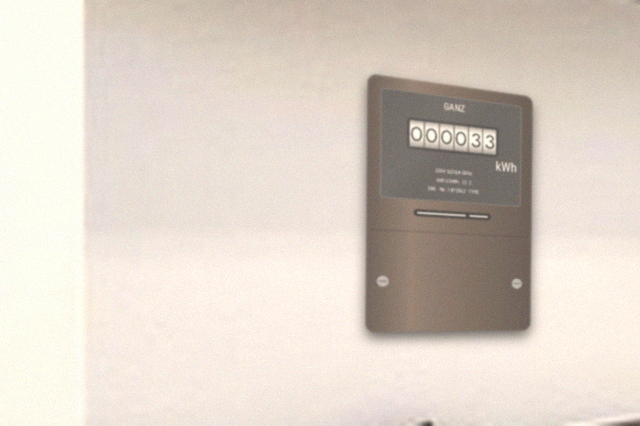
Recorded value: 33 kWh
